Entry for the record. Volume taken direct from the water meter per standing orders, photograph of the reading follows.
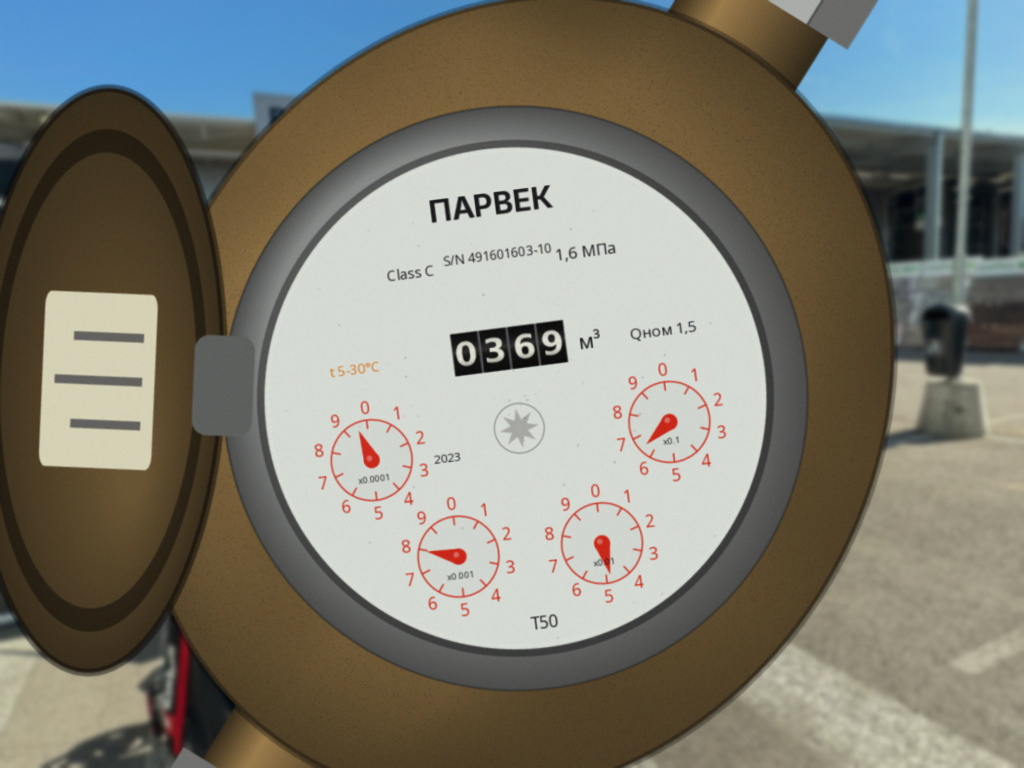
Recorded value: 369.6479 m³
